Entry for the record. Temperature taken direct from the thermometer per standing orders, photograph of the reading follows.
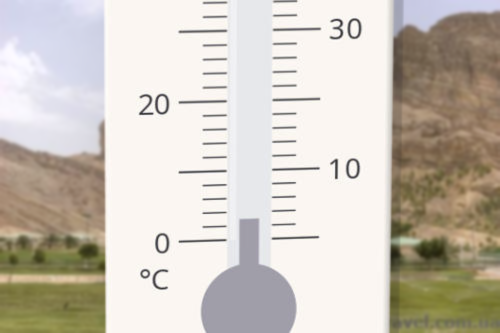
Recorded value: 3 °C
